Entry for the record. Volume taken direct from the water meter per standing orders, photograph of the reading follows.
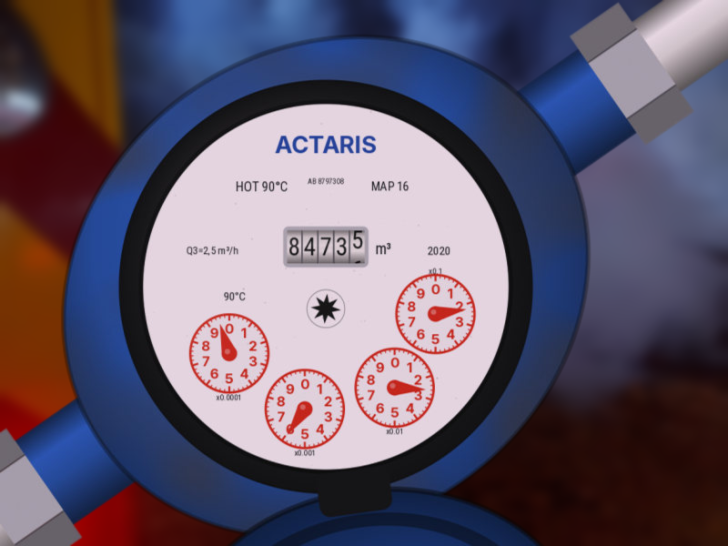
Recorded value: 84735.2259 m³
